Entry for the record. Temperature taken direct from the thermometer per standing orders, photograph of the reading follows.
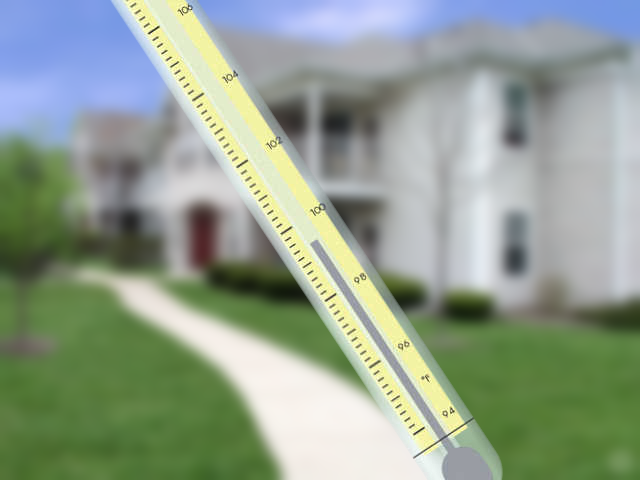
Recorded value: 99.4 °F
